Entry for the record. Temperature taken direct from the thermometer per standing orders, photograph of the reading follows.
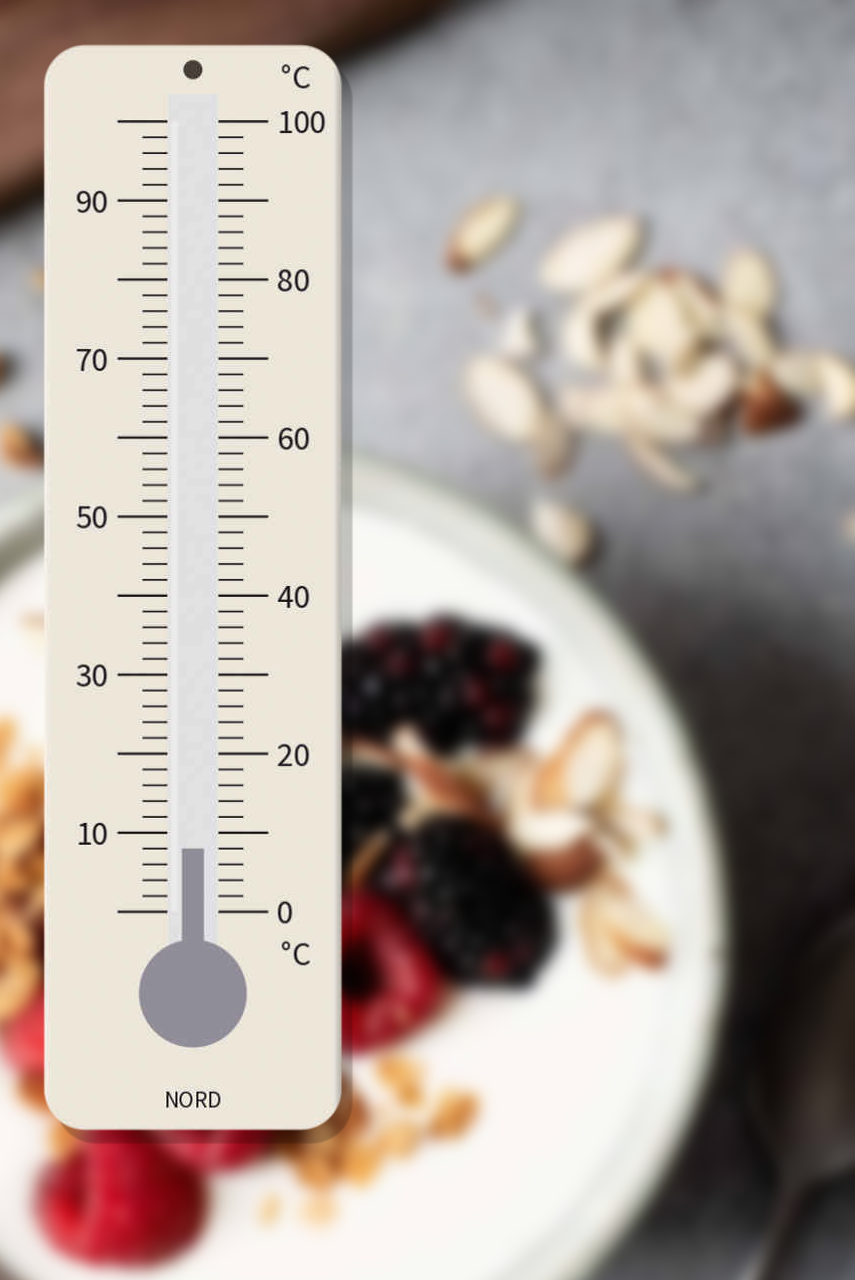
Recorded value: 8 °C
